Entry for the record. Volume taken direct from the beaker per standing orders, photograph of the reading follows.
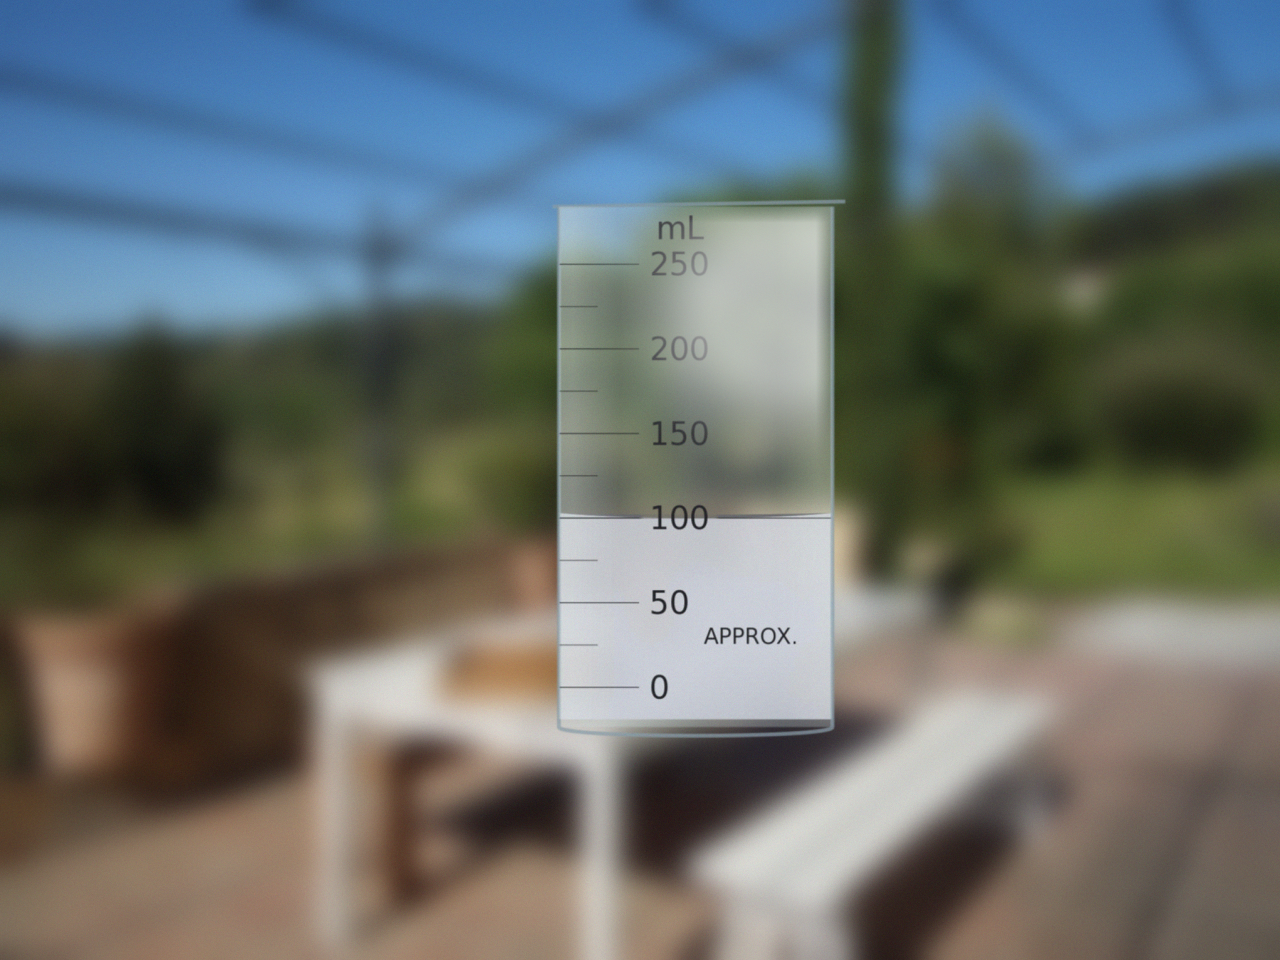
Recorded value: 100 mL
